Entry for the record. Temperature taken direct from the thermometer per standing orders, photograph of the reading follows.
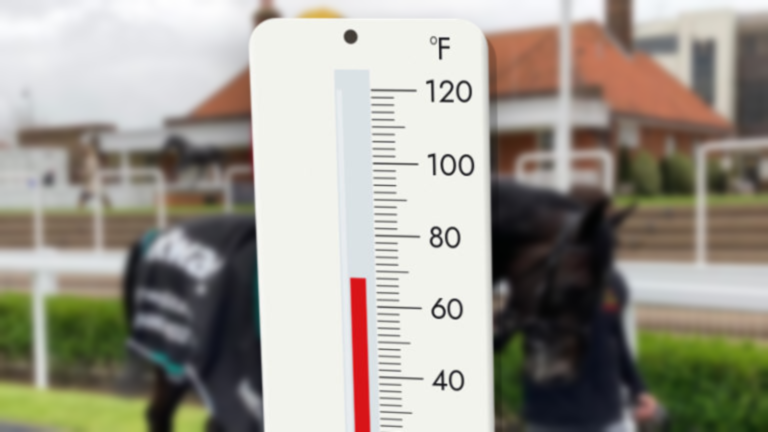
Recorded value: 68 °F
